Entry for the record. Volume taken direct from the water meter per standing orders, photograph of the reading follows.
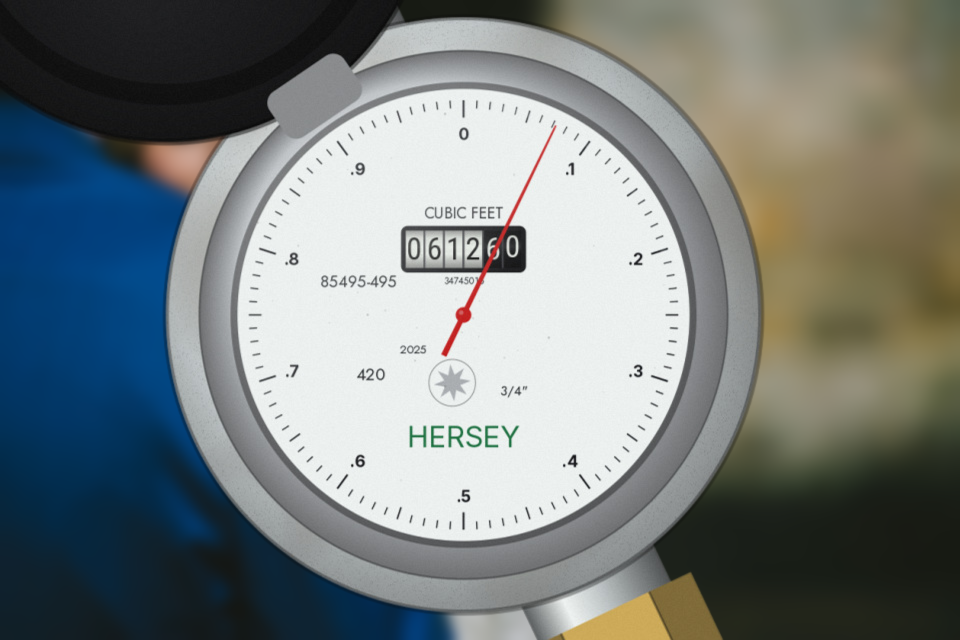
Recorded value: 61260.07 ft³
